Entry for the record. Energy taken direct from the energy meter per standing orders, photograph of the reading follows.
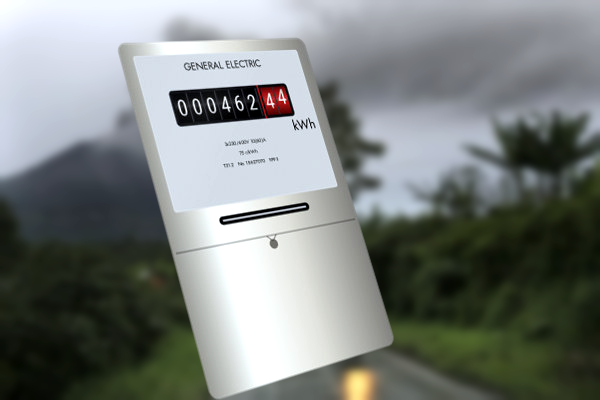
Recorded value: 462.44 kWh
